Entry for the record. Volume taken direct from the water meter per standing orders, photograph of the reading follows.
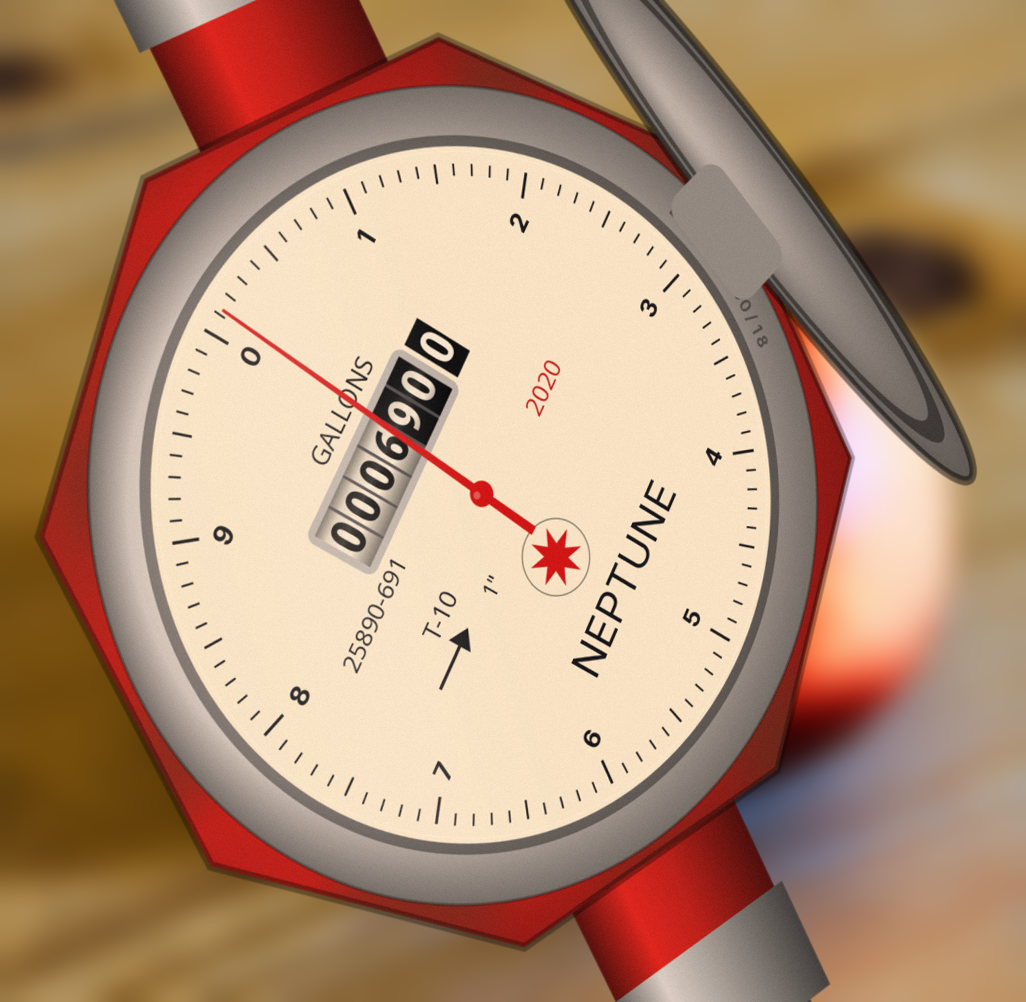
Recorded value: 6900.1 gal
